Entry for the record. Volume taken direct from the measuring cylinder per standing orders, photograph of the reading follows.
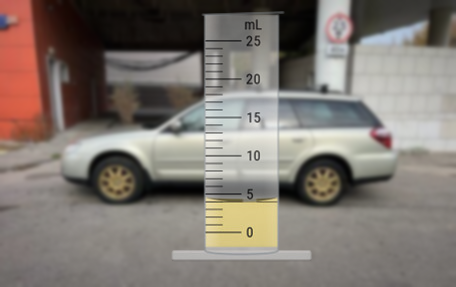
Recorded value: 4 mL
